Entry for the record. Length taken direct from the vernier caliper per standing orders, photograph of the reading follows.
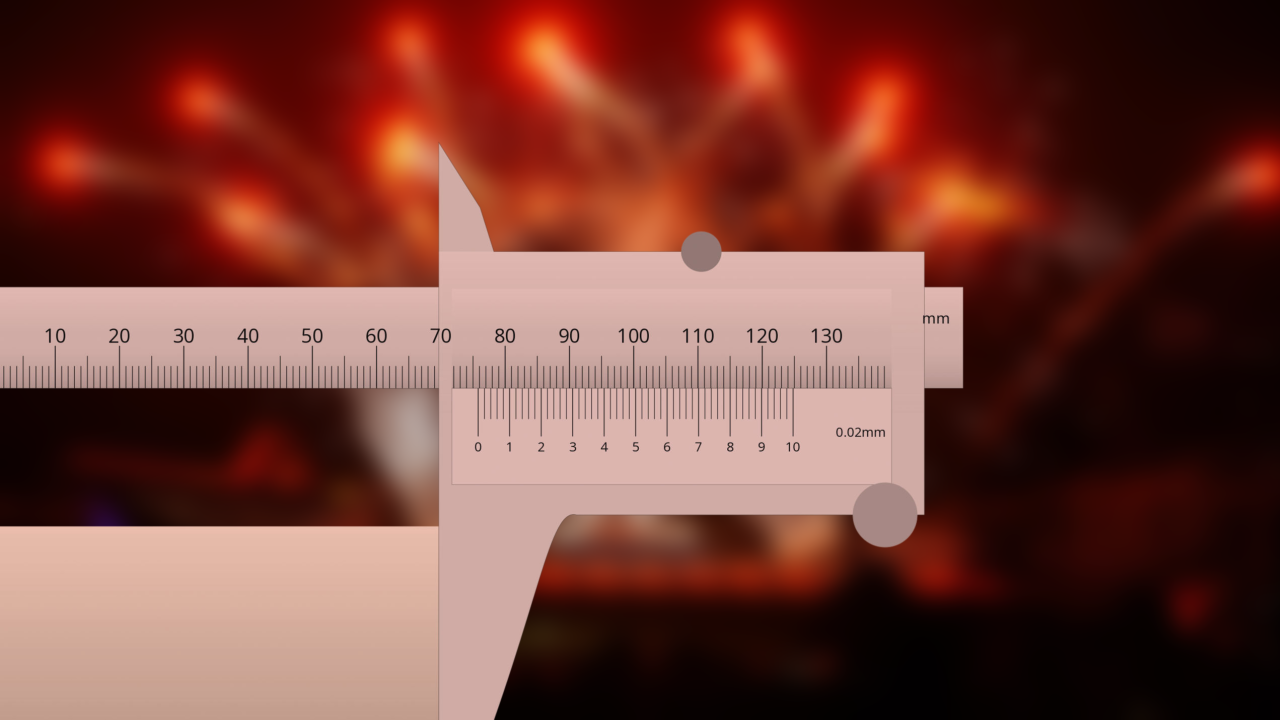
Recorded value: 75.8 mm
